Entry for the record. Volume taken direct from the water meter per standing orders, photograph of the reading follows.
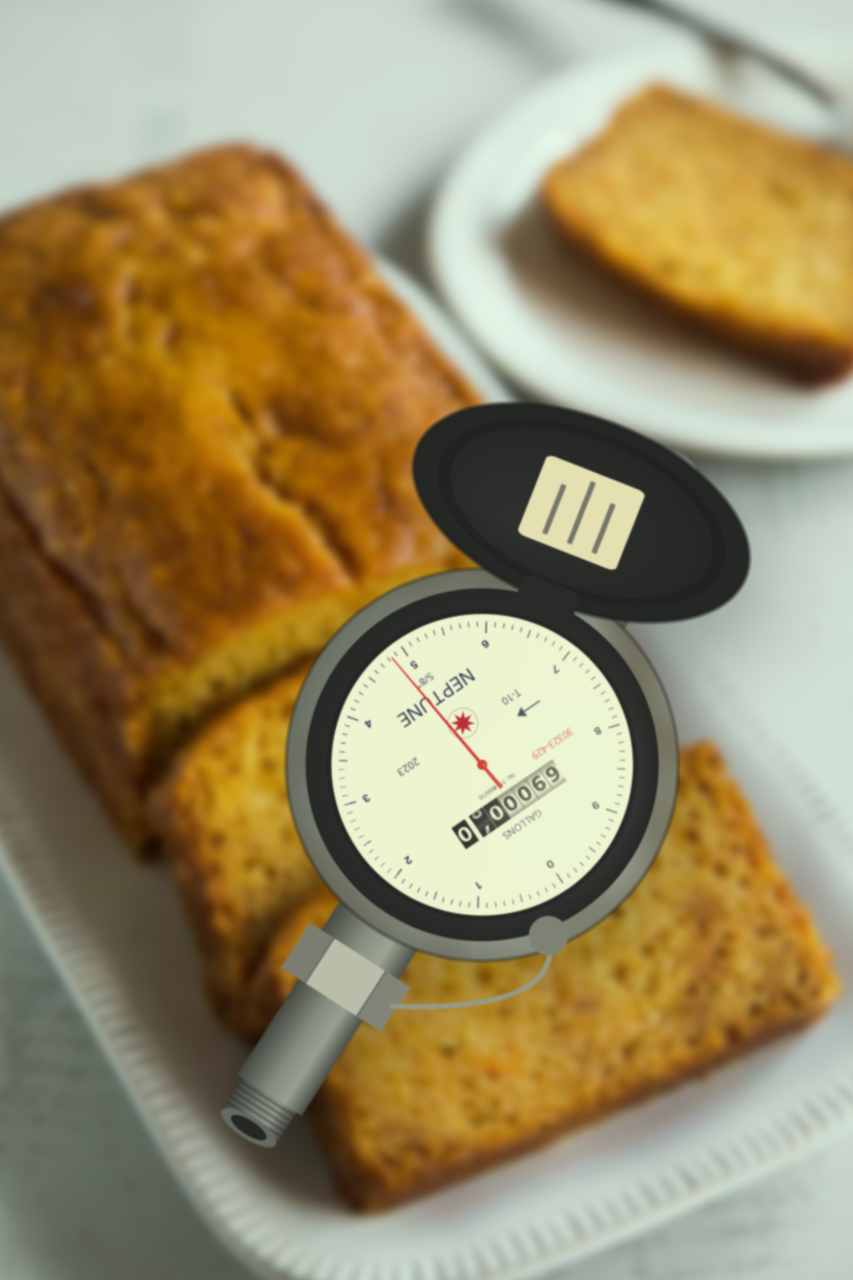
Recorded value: 6900074.8 gal
